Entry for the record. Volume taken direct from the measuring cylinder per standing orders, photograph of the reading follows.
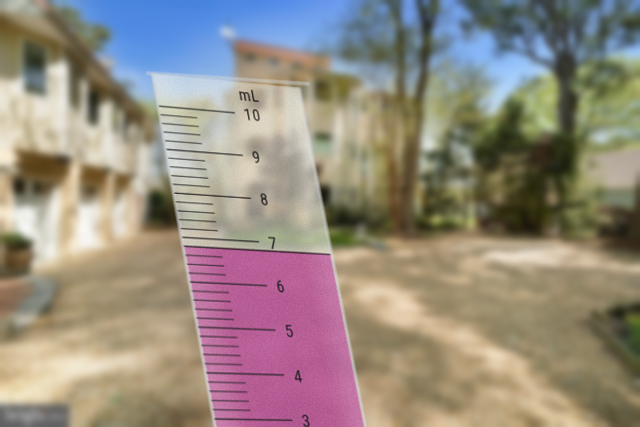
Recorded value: 6.8 mL
